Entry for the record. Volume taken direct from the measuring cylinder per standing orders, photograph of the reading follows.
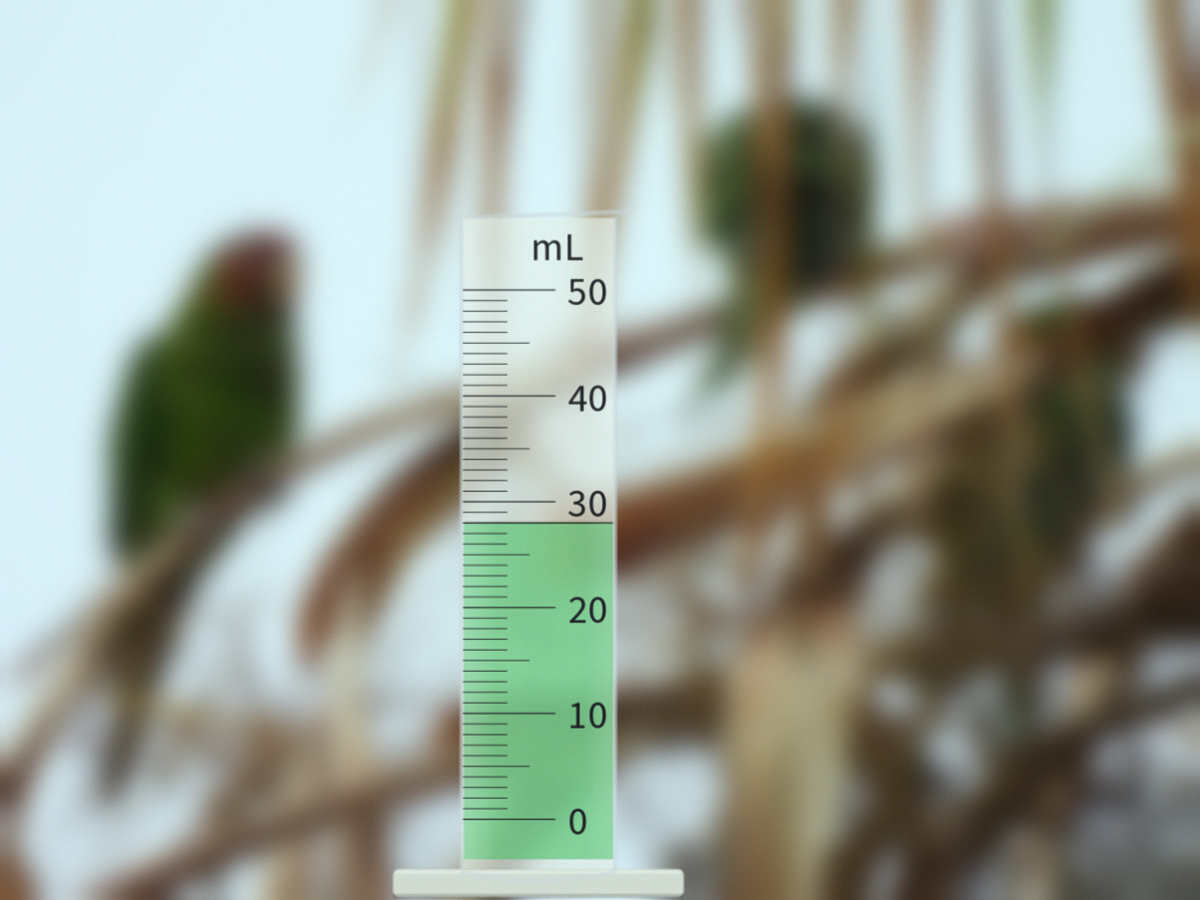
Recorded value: 28 mL
